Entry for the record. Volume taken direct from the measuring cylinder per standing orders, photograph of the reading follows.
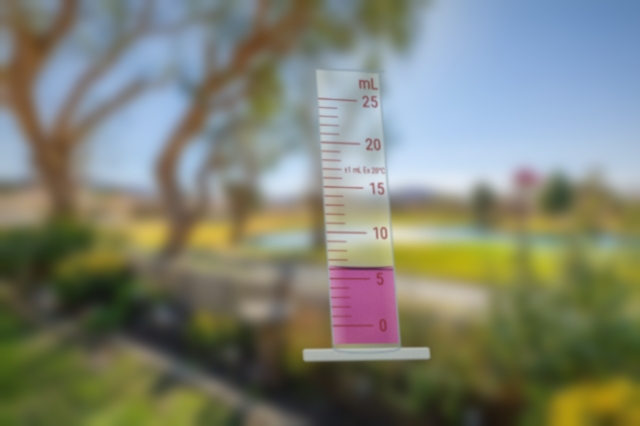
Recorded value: 6 mL
